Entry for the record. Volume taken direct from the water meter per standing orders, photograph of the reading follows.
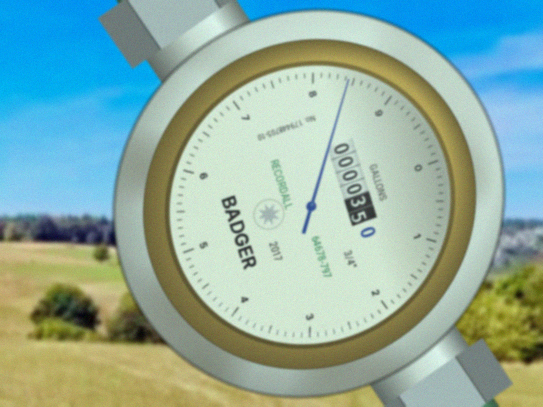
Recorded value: 348.4 gal
